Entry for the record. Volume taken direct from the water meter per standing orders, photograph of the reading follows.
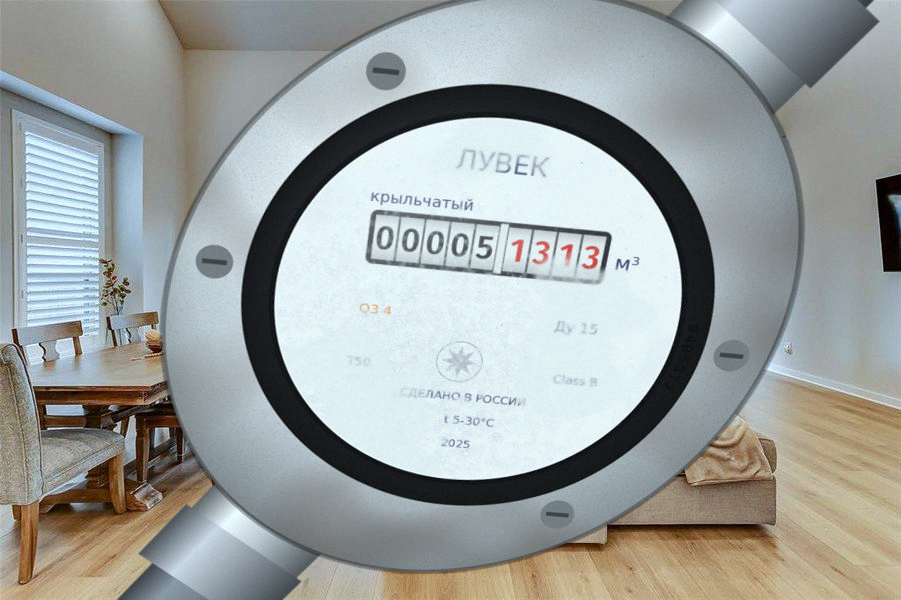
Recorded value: 5.1313 m³
